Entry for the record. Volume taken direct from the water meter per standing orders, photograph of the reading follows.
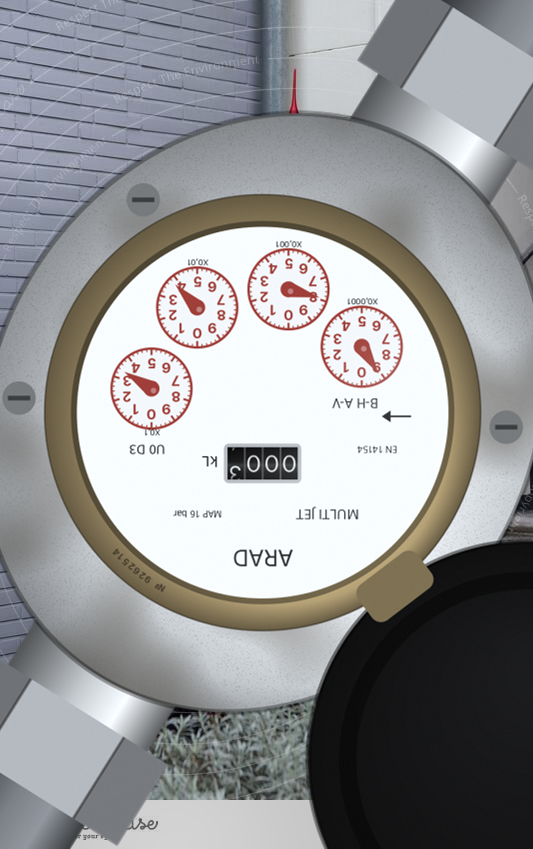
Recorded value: 3.3379 kL
